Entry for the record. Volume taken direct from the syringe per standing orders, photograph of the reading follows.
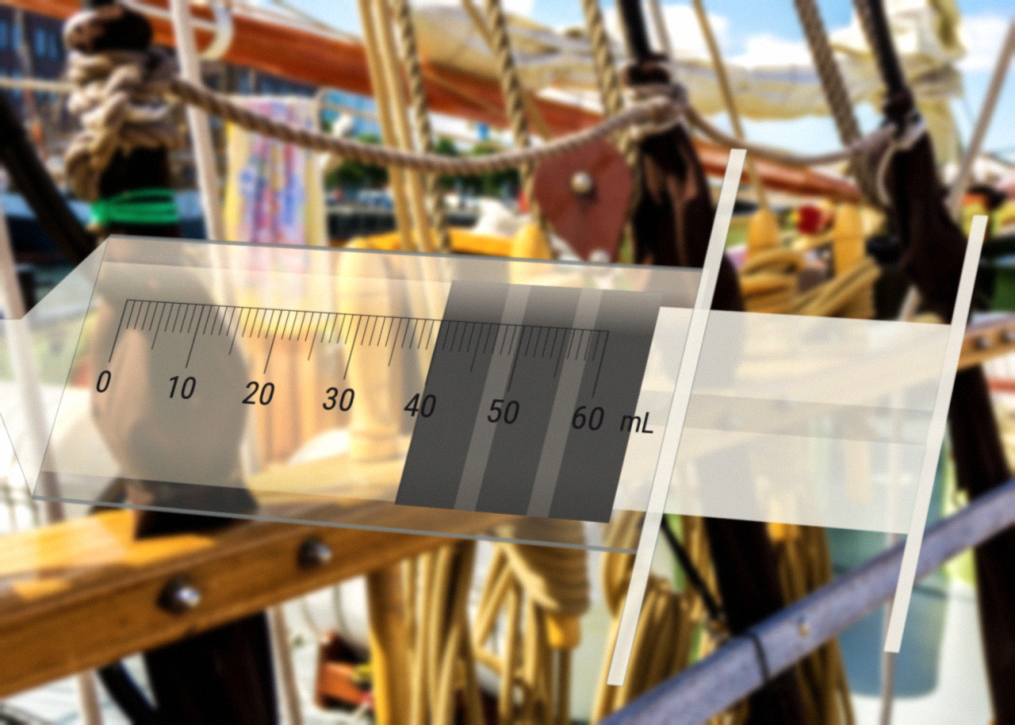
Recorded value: 40 mL
